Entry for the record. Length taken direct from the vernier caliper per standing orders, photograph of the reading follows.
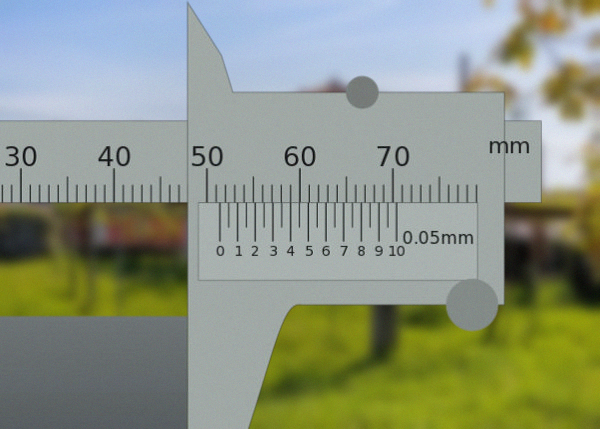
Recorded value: 51.4 mm
